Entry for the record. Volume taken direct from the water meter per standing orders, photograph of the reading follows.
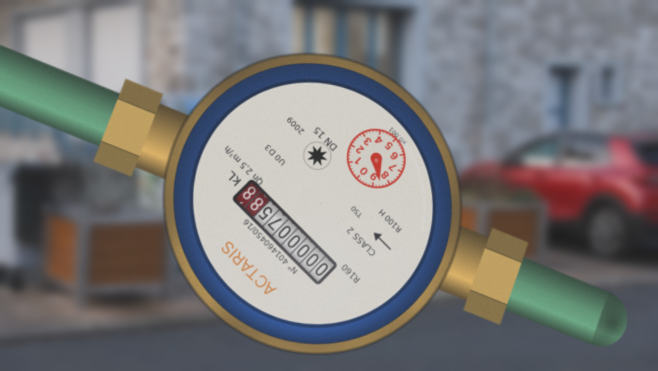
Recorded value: 75.878 kL
